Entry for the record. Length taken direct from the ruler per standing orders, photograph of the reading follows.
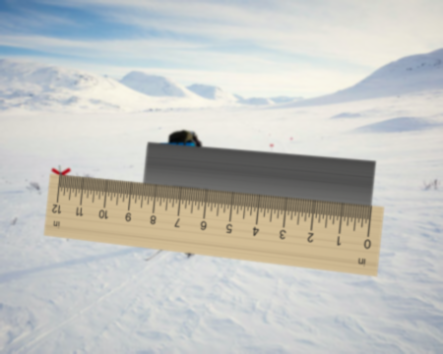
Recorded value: 8.5 in
